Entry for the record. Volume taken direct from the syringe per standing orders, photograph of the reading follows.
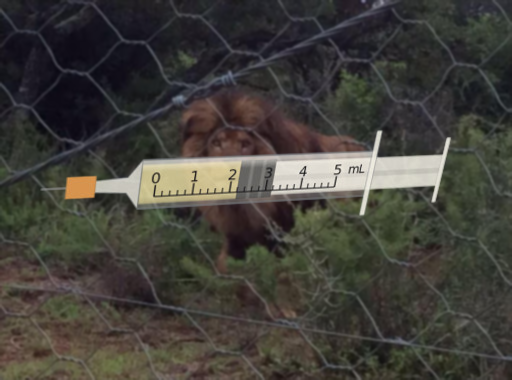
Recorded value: 2.2 mL
